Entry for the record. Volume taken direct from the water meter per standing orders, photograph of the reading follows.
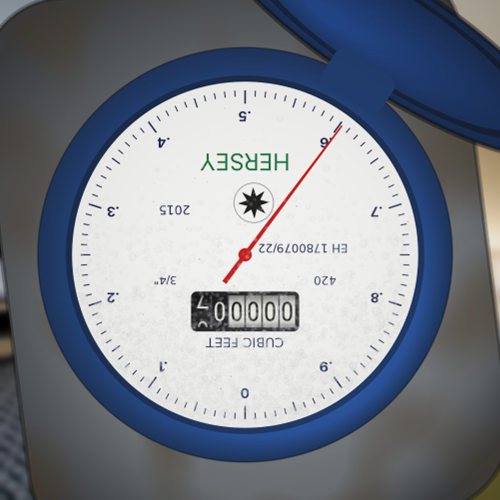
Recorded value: 6.60 ft³
